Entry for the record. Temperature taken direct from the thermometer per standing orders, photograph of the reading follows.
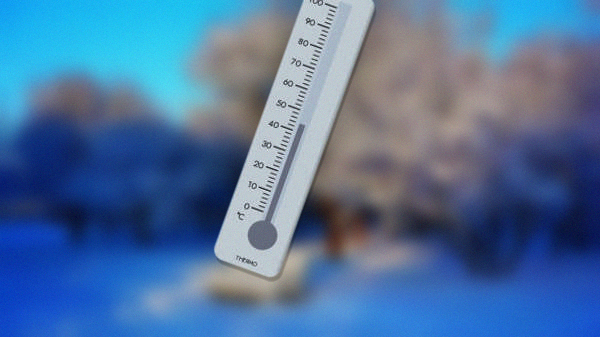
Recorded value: 44 °C
